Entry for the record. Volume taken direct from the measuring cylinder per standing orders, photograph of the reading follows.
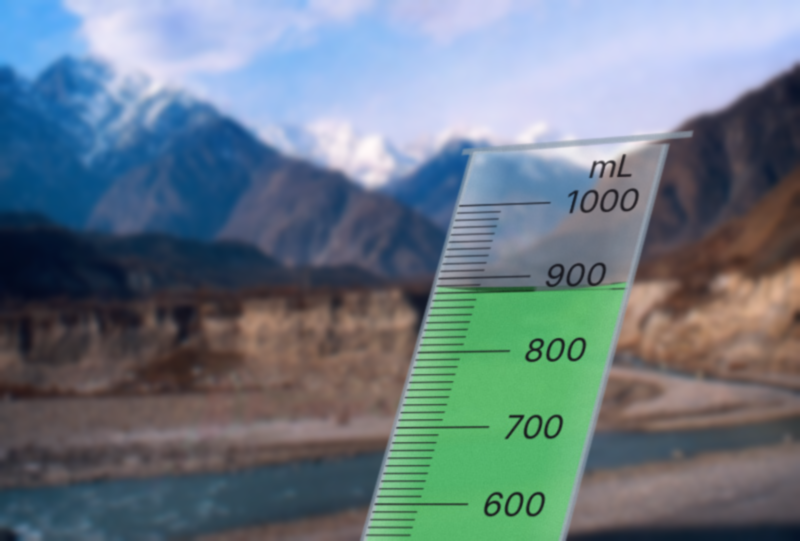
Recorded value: 880 mL
